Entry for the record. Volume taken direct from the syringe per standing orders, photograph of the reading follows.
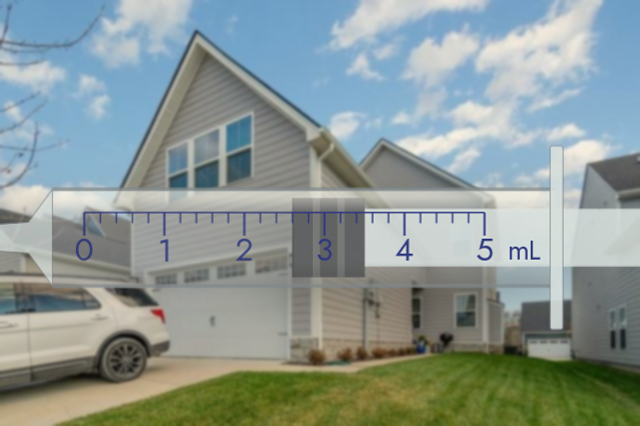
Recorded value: 2.6 mL
